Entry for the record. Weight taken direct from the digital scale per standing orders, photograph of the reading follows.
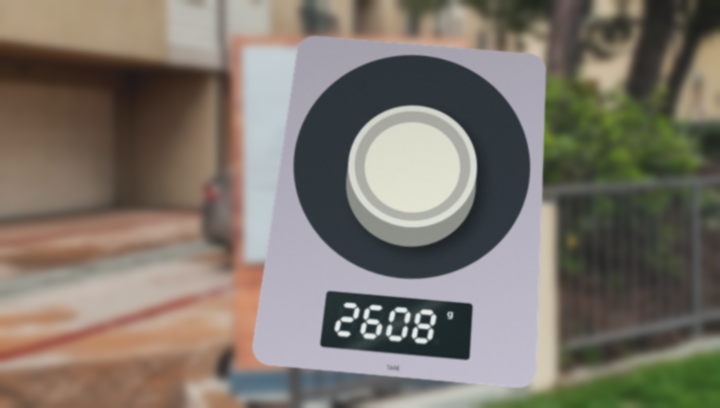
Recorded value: 2608 g
